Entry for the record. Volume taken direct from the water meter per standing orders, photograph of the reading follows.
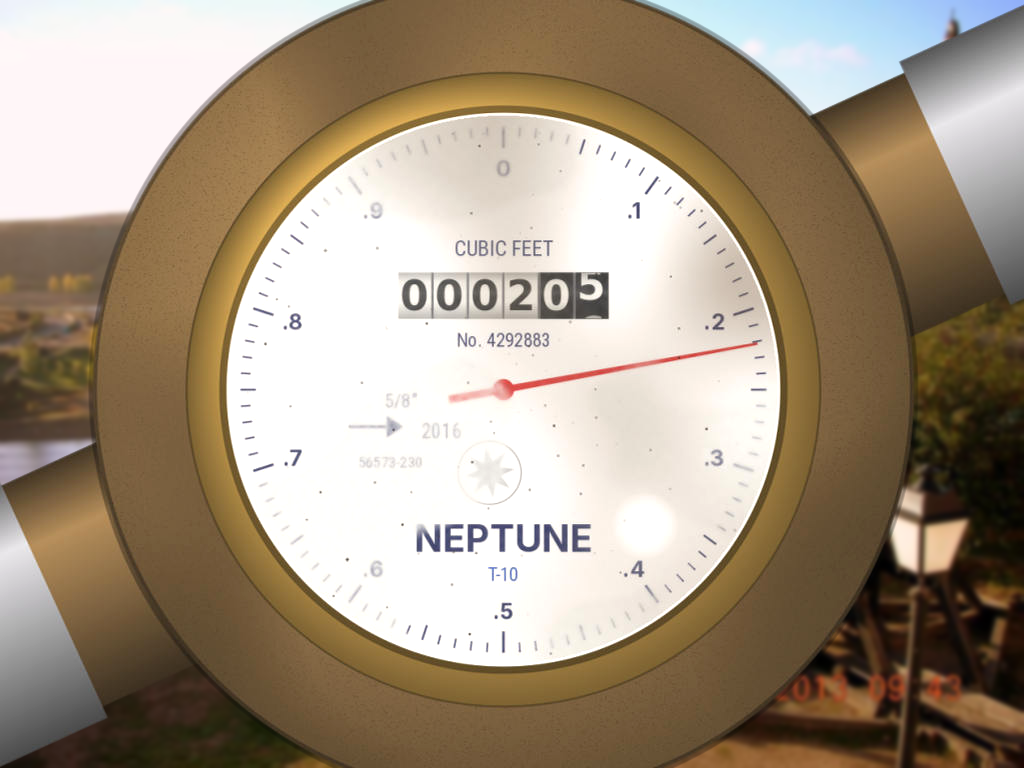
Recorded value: 205.22 ft³
